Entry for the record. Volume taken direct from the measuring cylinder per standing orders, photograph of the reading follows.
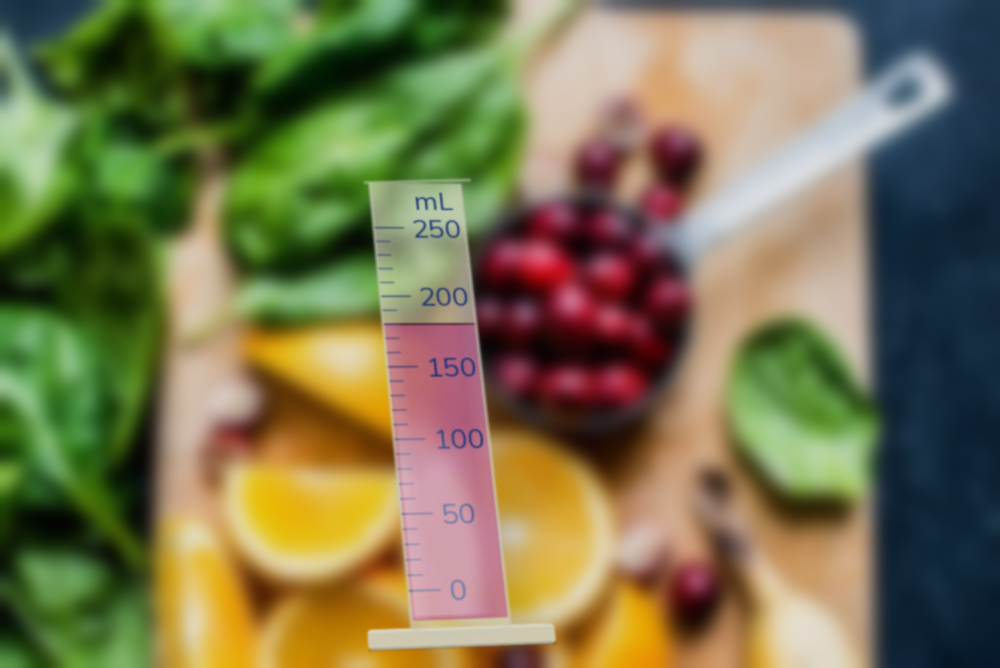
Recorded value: 180 mL
